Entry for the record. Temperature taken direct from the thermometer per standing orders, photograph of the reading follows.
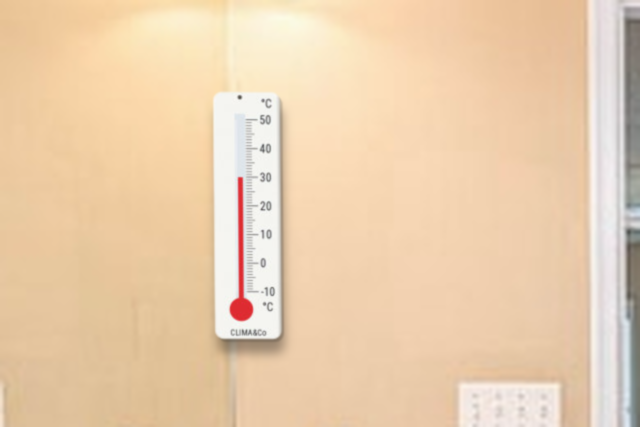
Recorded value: 30 °C
